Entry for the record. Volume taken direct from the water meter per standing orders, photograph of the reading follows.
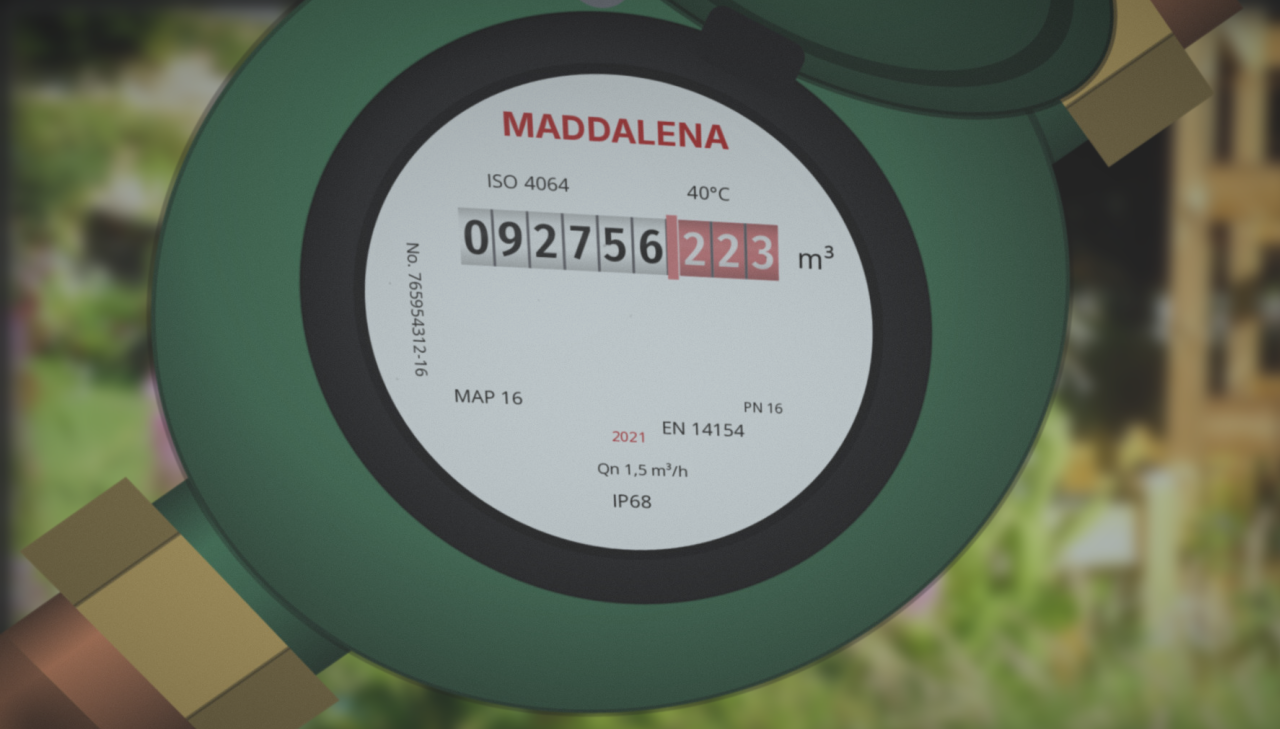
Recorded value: 92756.223 m³
